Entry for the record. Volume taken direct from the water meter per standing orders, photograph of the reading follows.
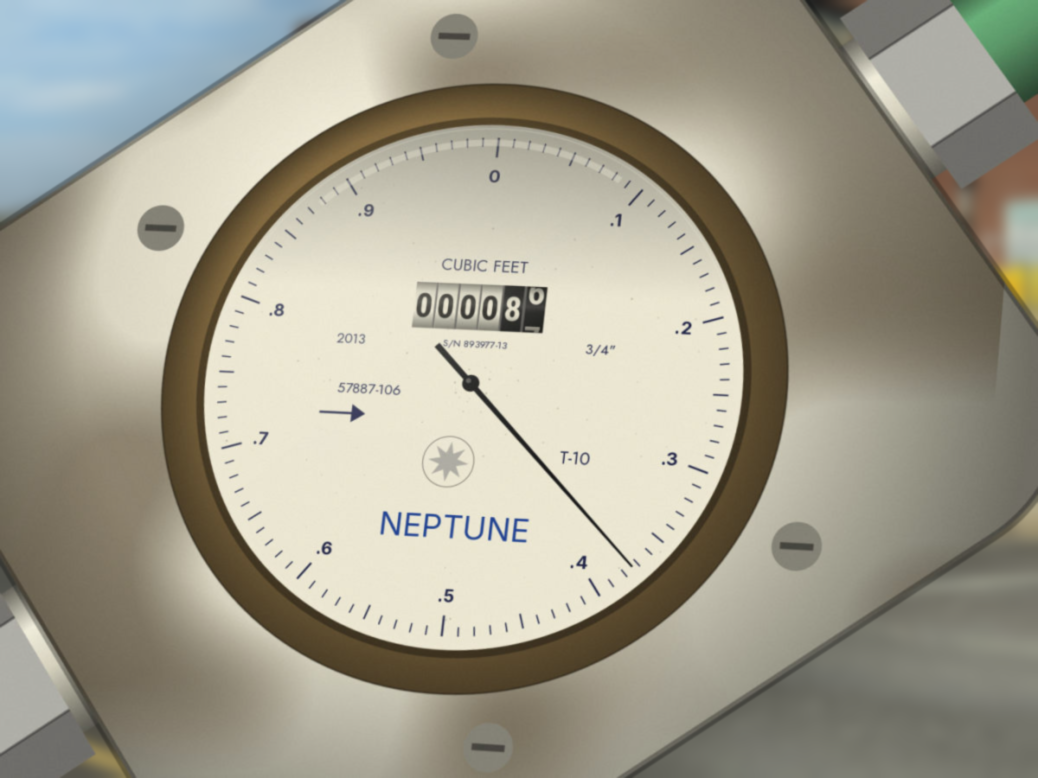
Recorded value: 86.37 ft³
